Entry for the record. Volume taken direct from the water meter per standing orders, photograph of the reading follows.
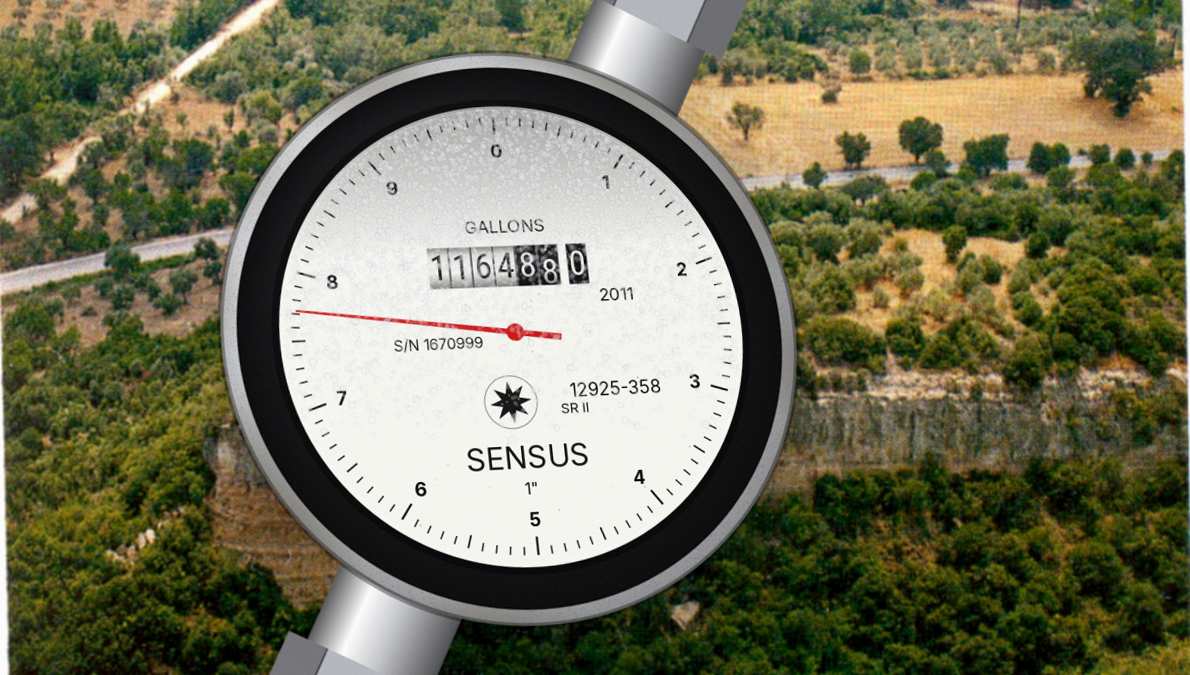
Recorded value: 1164877.7 gal
